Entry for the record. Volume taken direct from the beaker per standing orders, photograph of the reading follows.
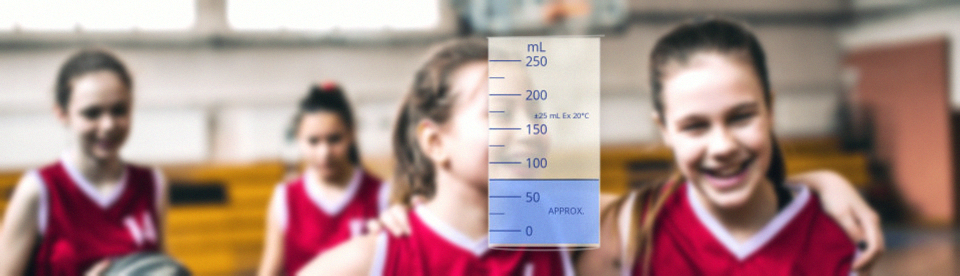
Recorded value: 75 mL
